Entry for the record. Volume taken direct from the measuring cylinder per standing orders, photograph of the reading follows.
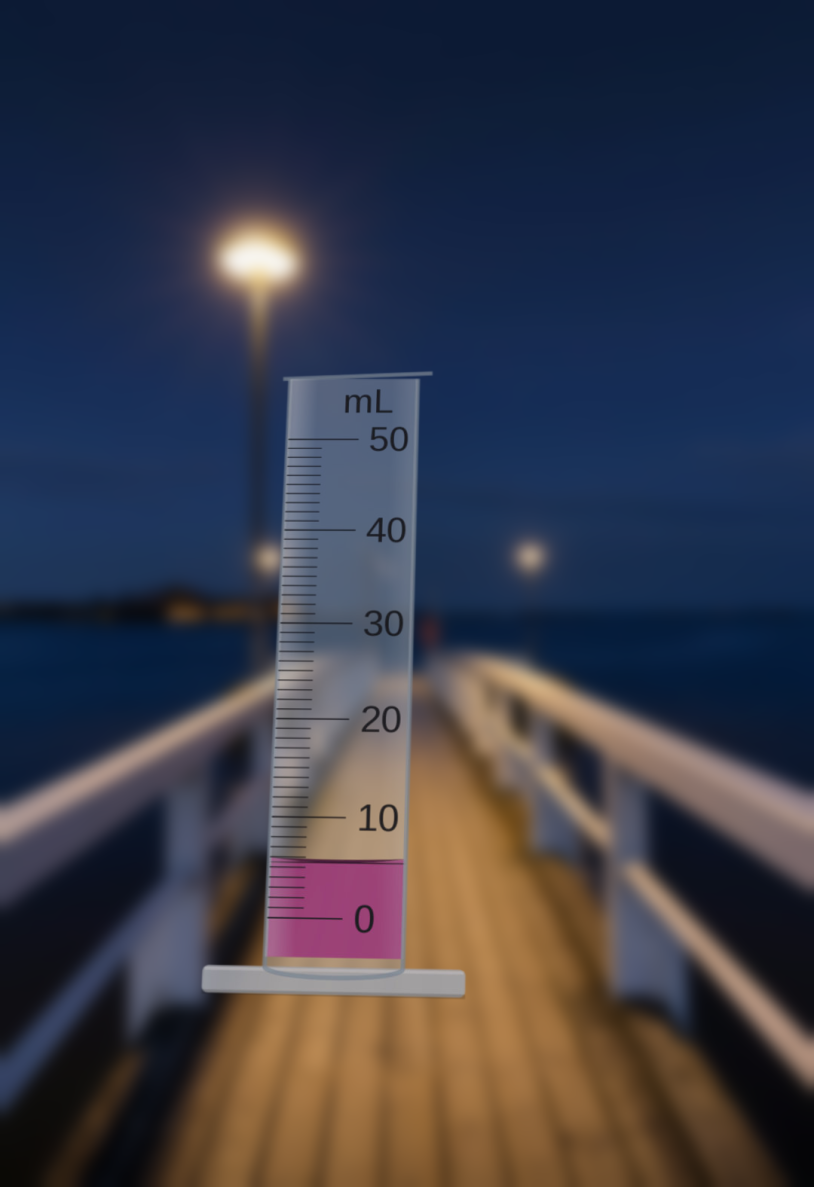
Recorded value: 5.5 mL
